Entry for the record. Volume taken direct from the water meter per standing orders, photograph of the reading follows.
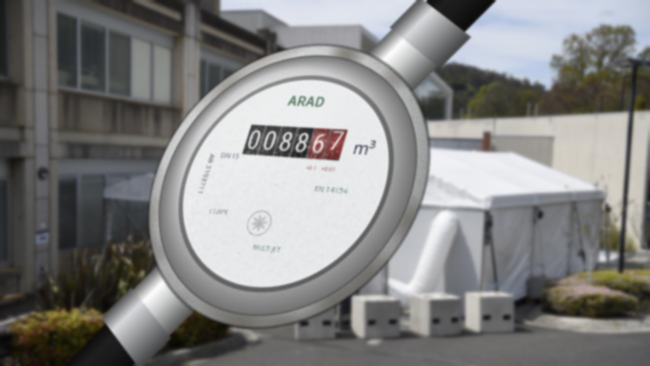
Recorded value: 88.67 m³
